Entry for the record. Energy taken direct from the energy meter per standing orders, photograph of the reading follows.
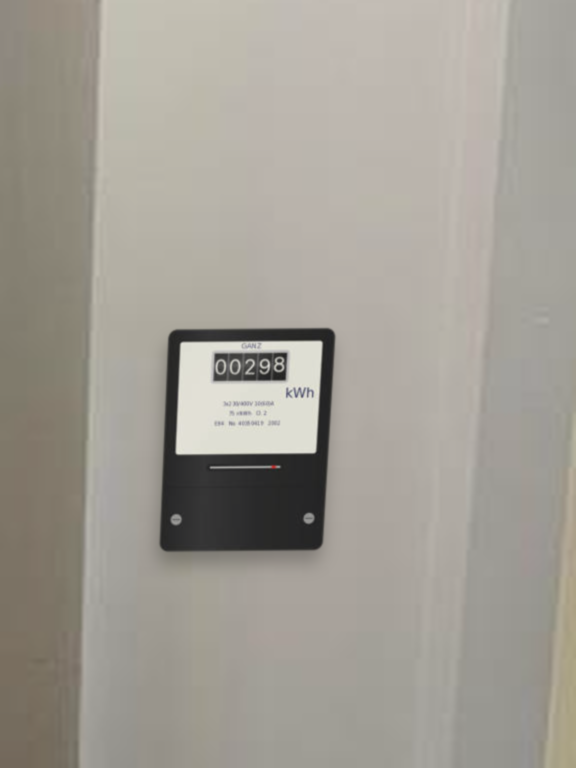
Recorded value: 298 kWh
